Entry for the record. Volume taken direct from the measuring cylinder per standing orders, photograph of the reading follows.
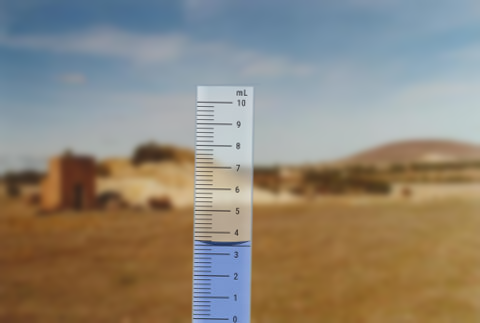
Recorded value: 3.4 mL
